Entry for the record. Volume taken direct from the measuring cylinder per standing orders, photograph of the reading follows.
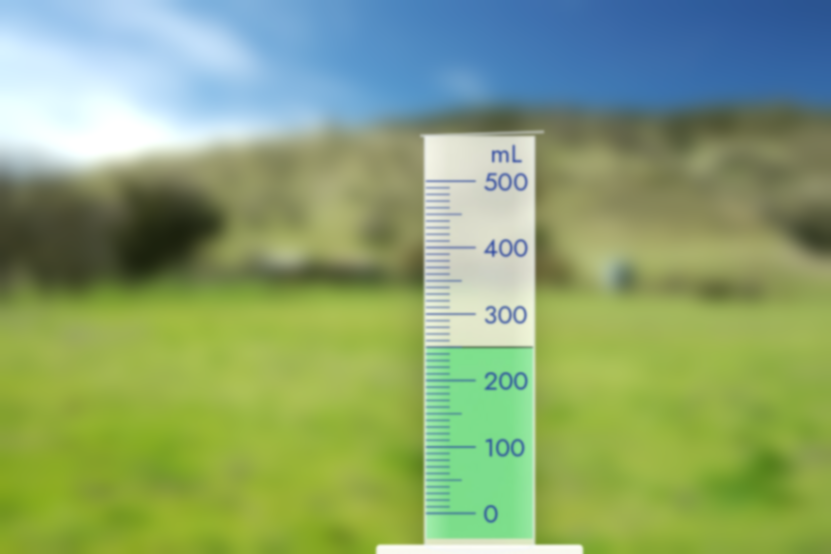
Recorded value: 250 mL
